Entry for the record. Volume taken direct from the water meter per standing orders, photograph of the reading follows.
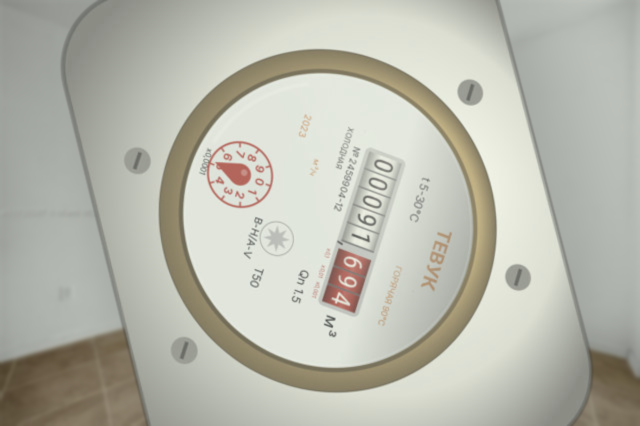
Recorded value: 91.6945 m³
